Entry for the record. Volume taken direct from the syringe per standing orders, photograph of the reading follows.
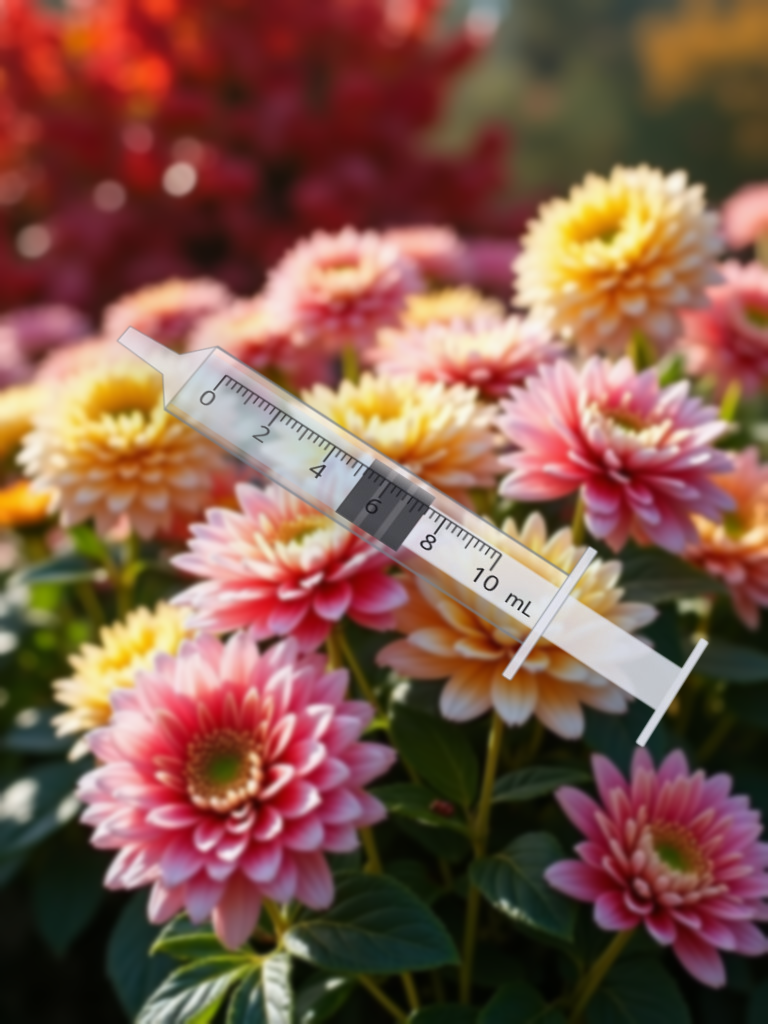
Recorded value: 5.2 mL
